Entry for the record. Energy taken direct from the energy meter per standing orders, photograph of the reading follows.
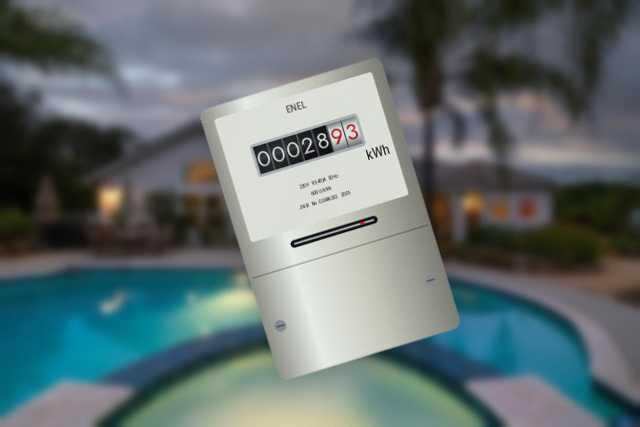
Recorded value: 28.93 kWh
